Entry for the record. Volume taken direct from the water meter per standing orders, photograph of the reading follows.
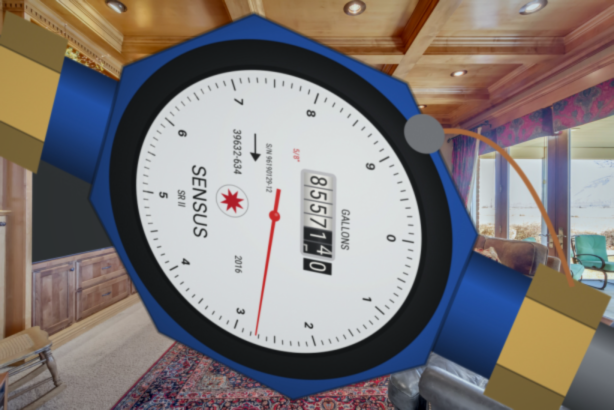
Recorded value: 8557142.7 gal
